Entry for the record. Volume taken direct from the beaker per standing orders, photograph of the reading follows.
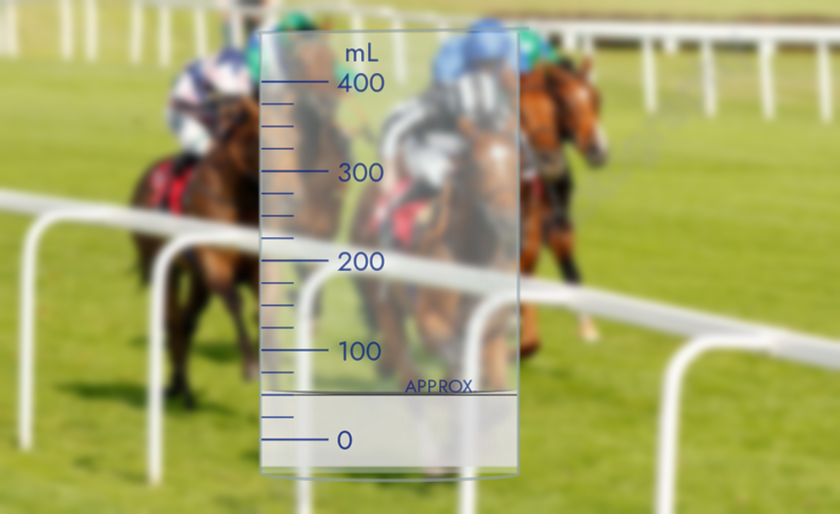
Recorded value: 50 mL
